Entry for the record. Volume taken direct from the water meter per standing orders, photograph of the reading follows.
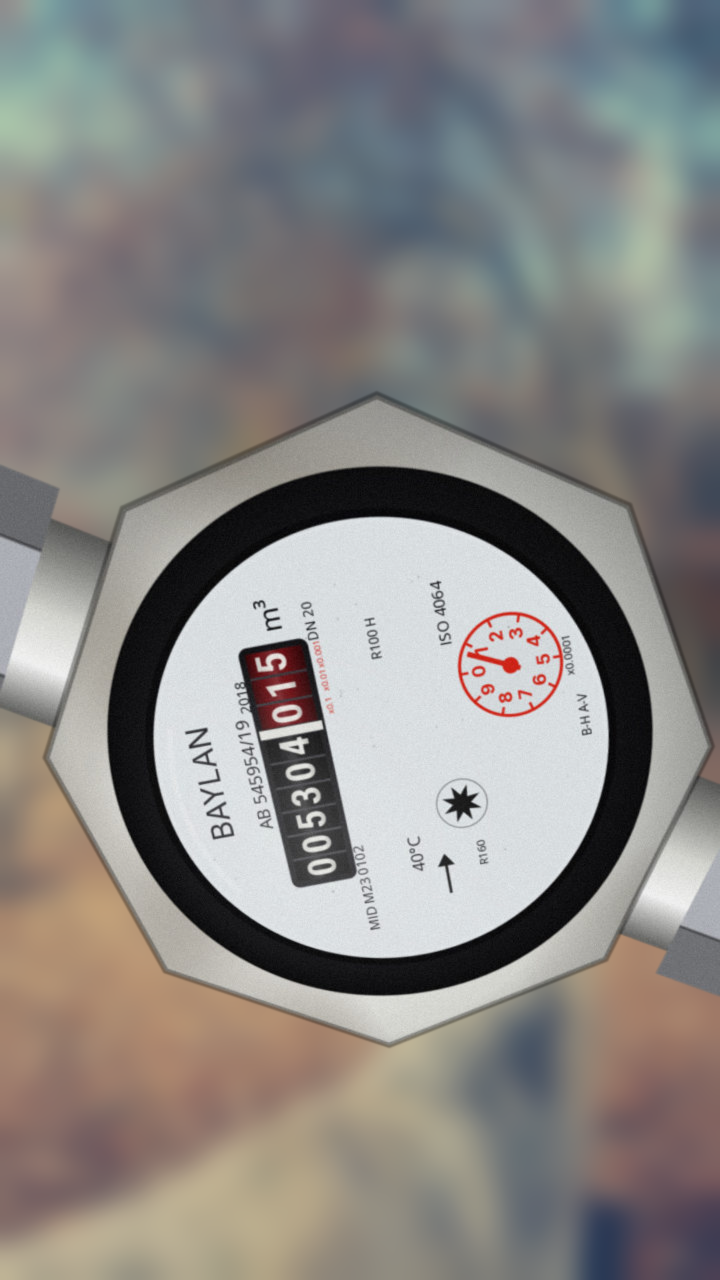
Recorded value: 5304.0150 m³
